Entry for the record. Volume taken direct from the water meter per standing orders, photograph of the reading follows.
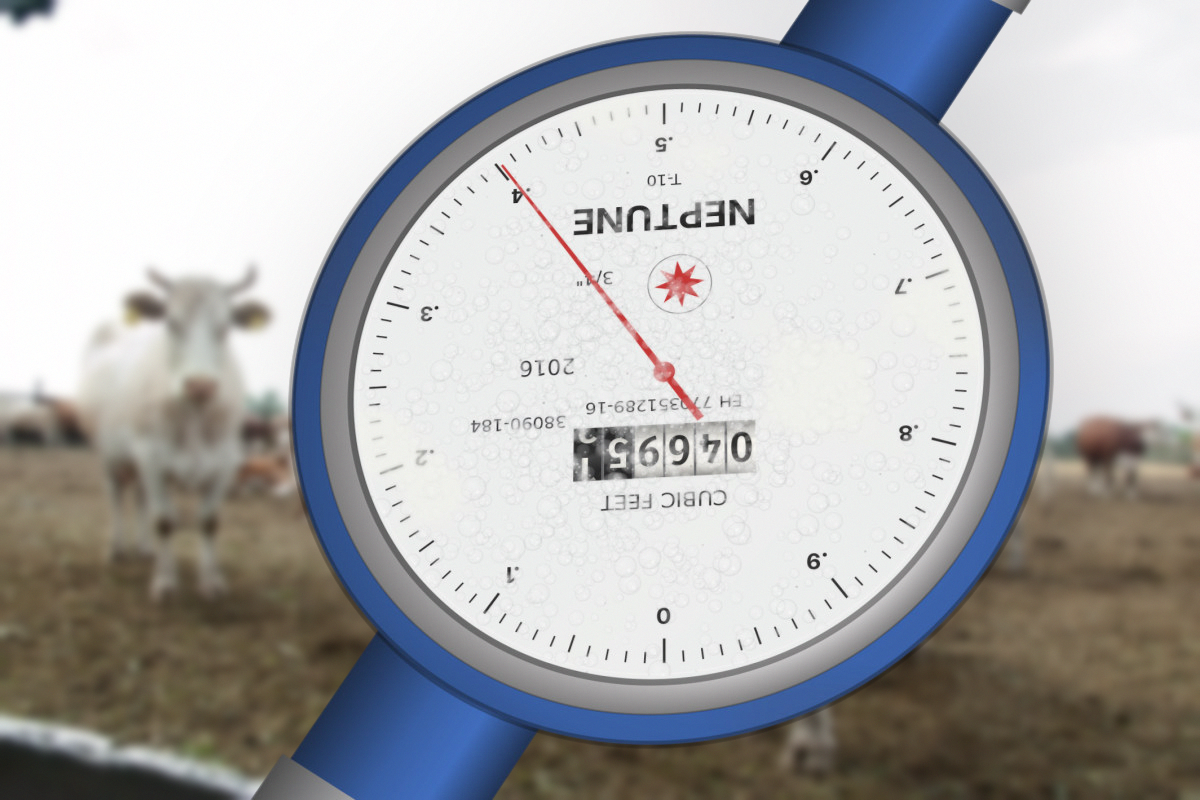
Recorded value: 46951.40 ft³
